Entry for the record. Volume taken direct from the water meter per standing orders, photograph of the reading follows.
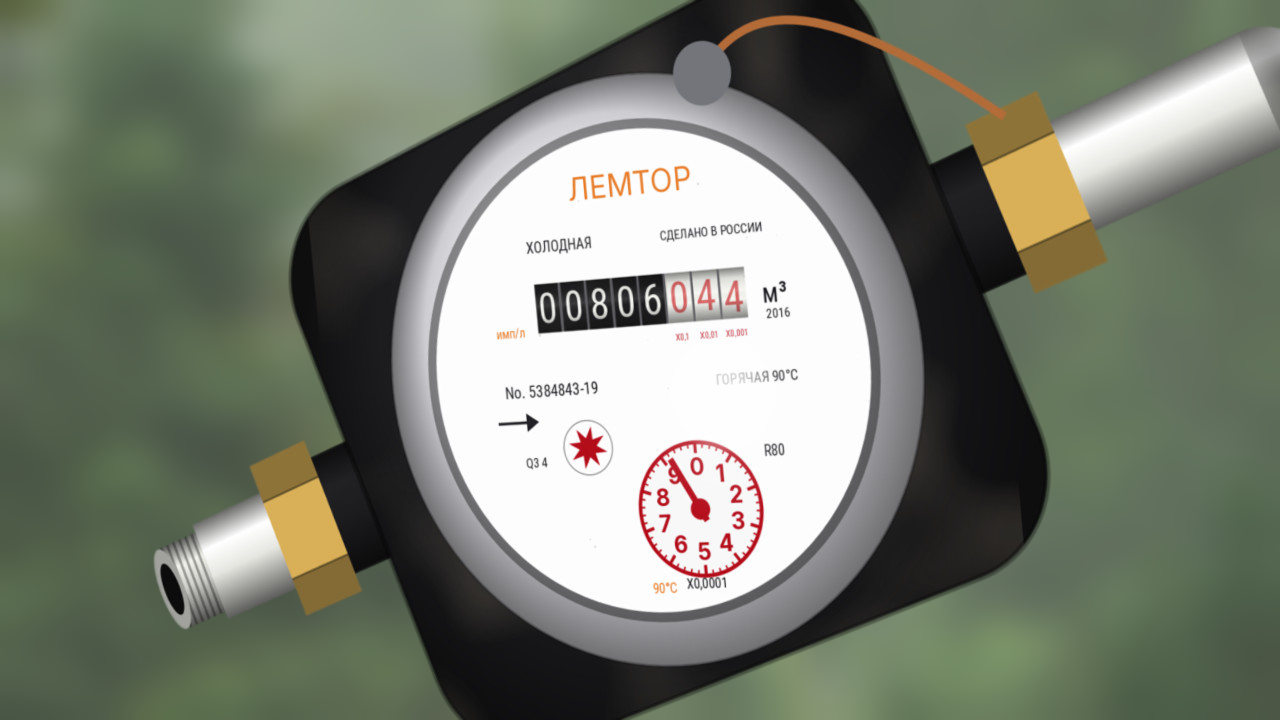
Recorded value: 806.0439 m³
